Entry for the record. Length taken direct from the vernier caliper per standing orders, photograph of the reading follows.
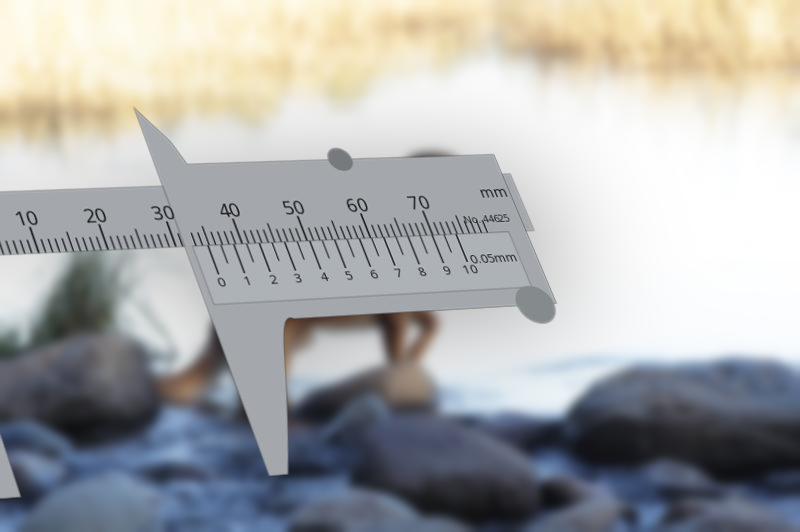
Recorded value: 34.8 mm
